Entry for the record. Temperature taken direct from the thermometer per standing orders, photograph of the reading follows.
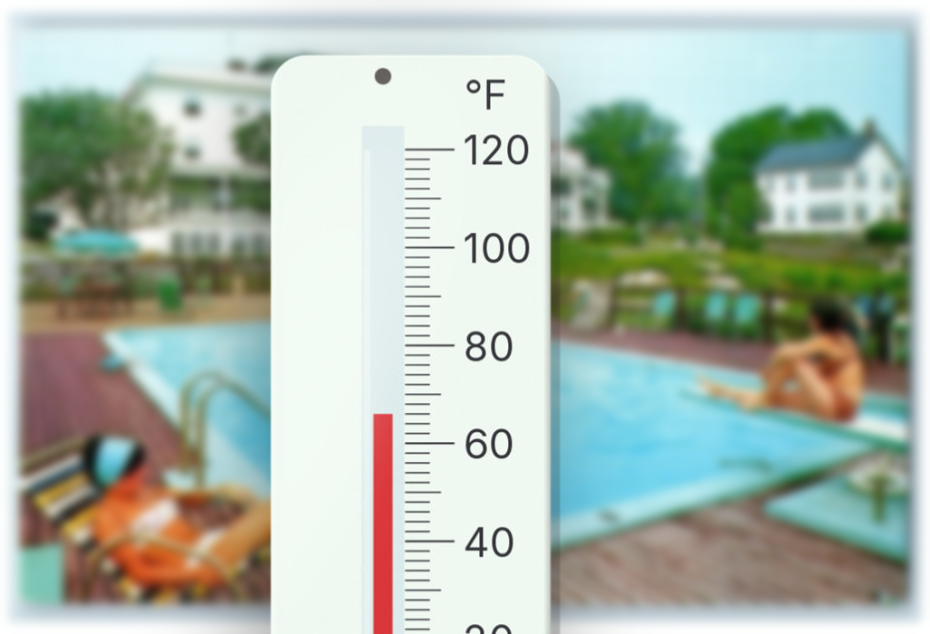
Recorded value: 66 °F
